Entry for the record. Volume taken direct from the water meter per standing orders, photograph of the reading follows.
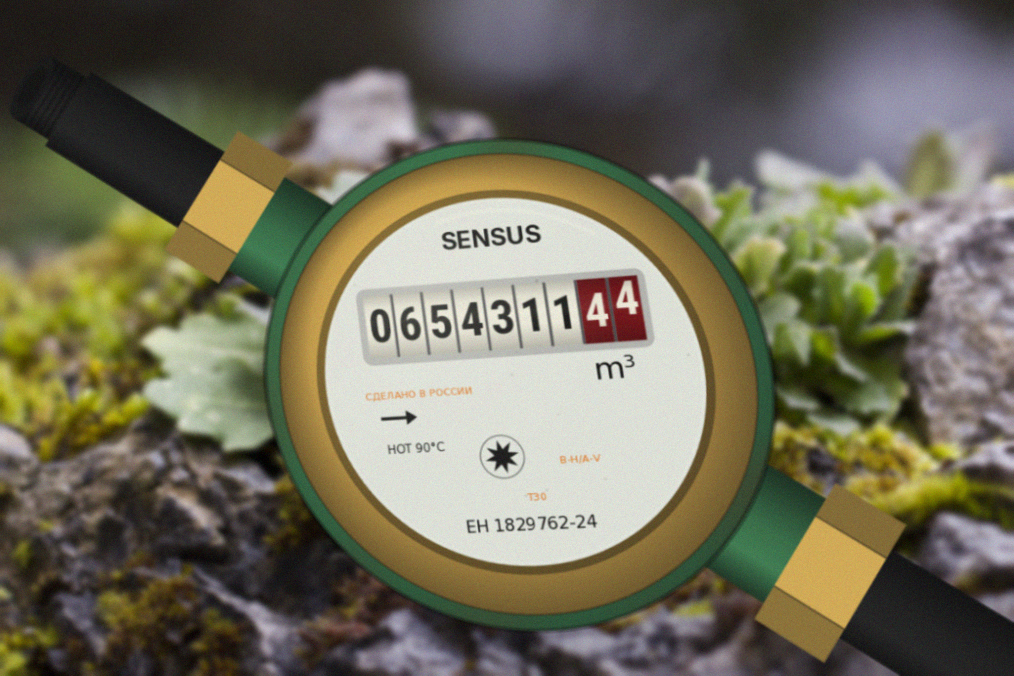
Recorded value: 654311.44 m³
